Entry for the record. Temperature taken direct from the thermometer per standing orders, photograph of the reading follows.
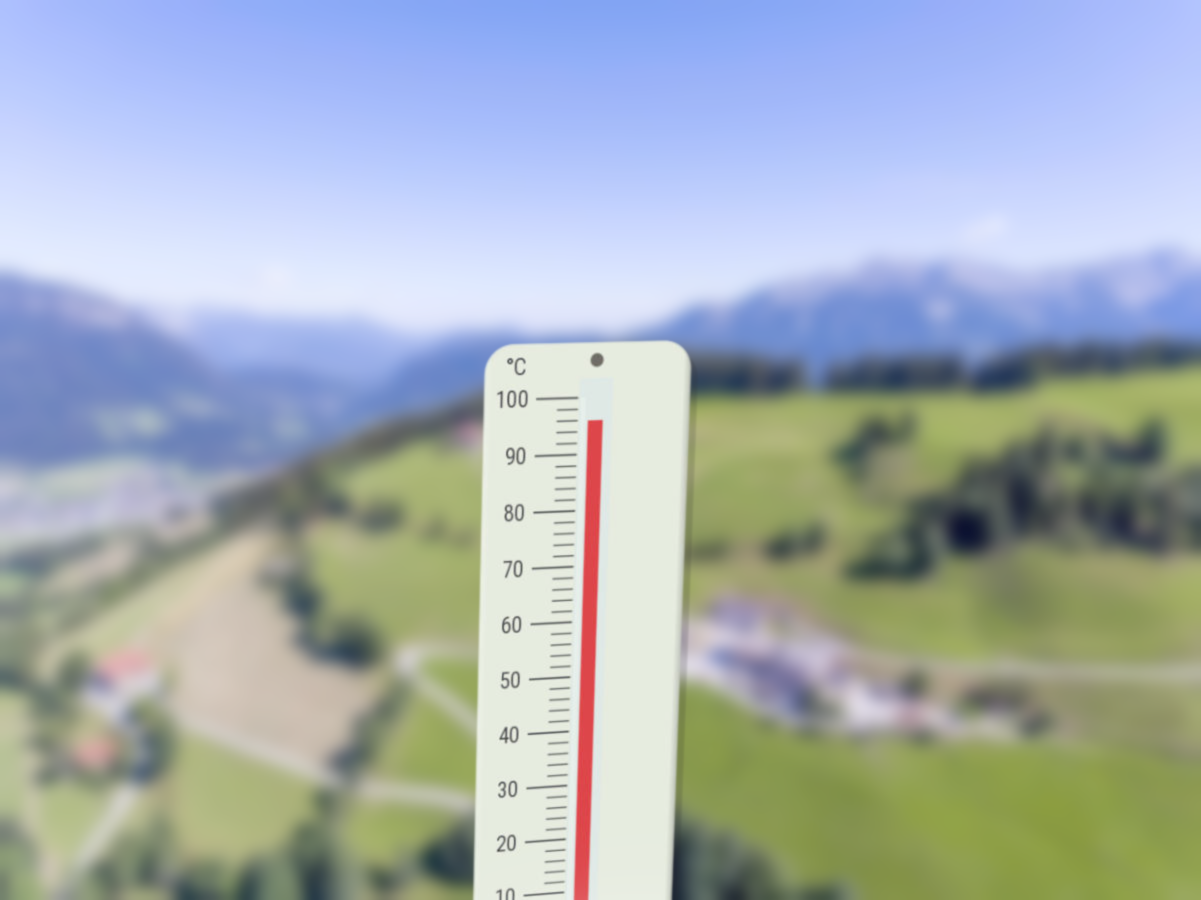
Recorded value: 96 °C
